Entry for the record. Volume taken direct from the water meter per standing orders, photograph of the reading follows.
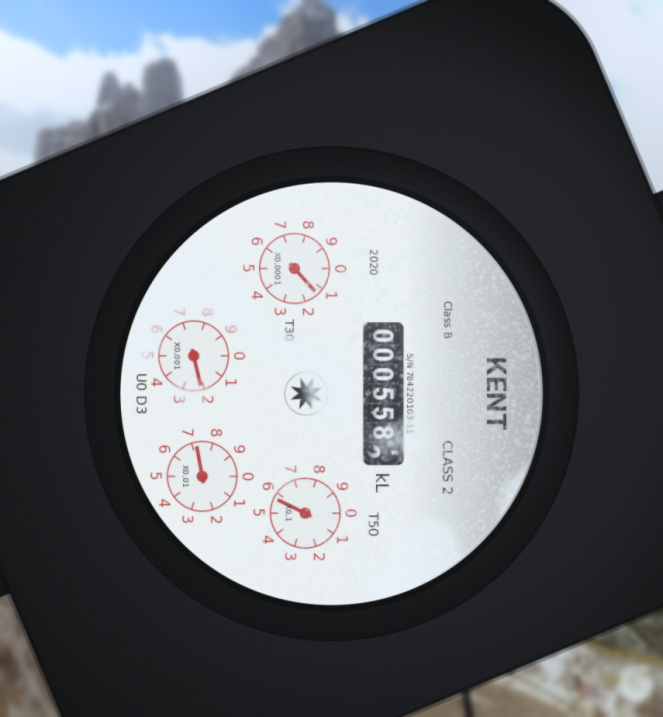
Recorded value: 5581.5721 kL
